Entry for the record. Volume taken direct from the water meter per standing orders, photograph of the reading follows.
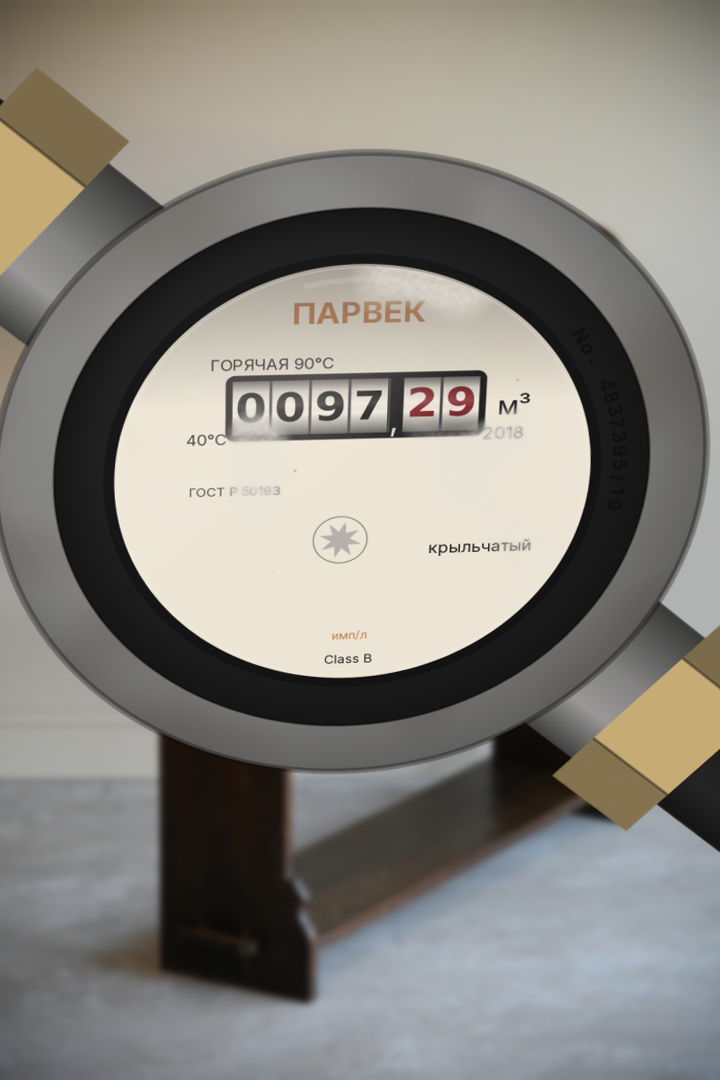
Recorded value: 97.29 m³
